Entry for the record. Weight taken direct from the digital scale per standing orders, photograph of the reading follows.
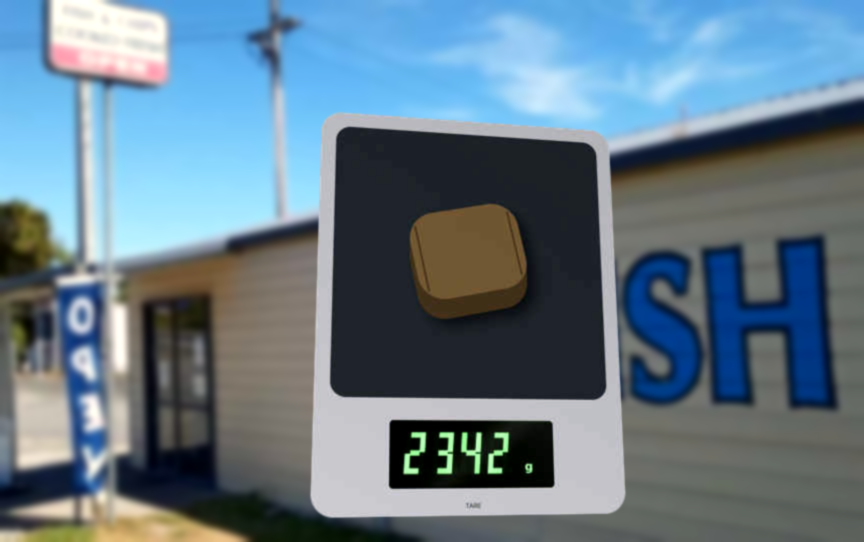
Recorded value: 2342 g
